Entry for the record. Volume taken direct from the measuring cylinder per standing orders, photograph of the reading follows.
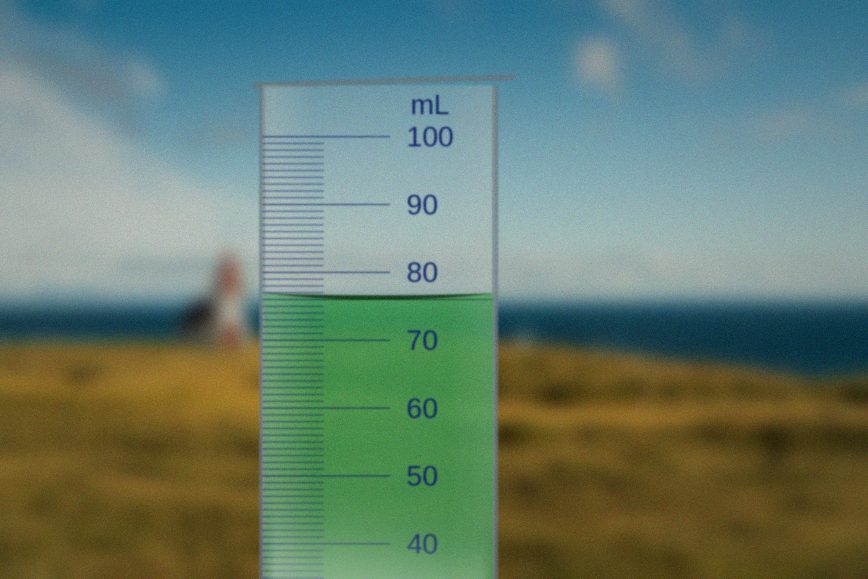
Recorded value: 76 mL
